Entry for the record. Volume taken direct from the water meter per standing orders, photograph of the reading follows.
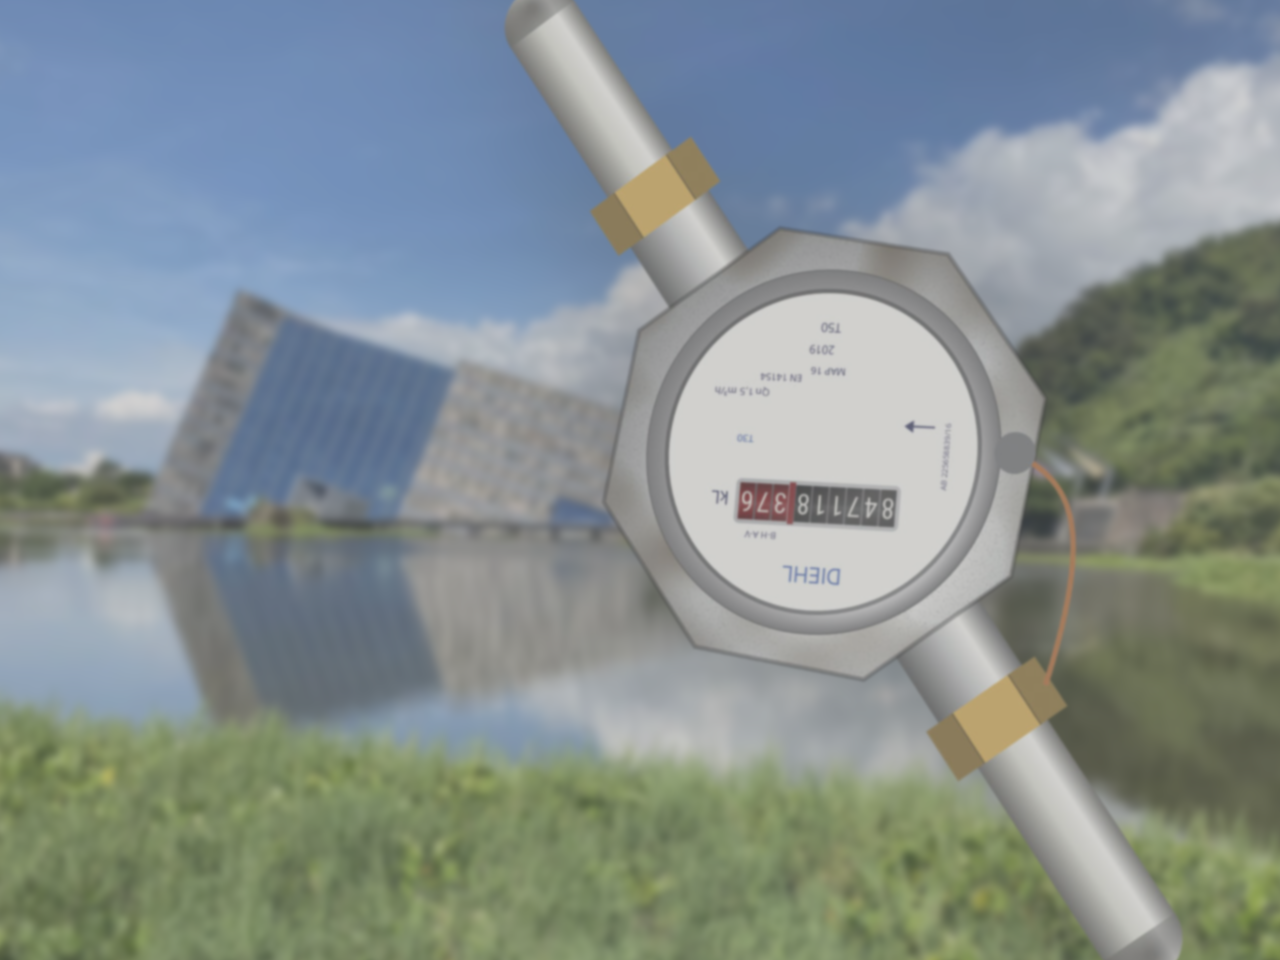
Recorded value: 847118.376 kL
